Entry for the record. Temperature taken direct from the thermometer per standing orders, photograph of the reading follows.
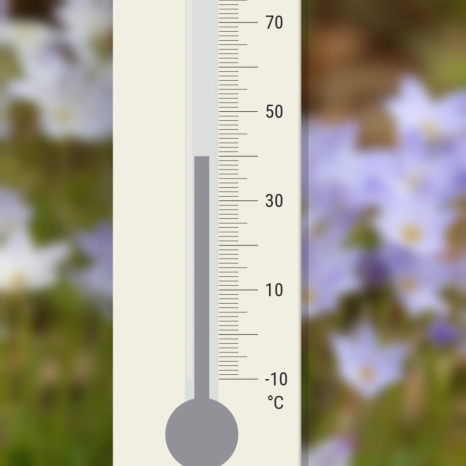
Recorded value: 40 °C
